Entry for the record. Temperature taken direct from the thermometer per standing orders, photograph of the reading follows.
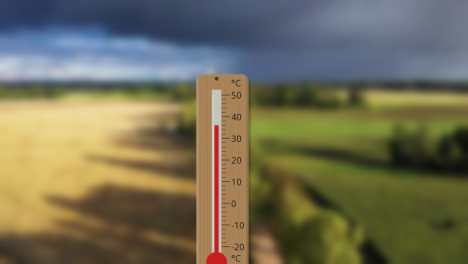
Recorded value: 36 °C
